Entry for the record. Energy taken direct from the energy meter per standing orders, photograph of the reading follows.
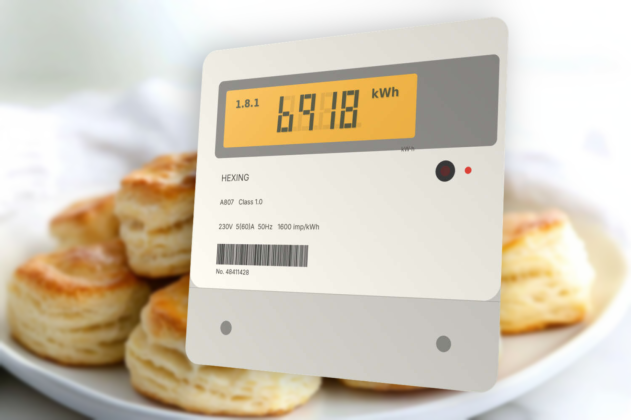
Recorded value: 6918 kWh
